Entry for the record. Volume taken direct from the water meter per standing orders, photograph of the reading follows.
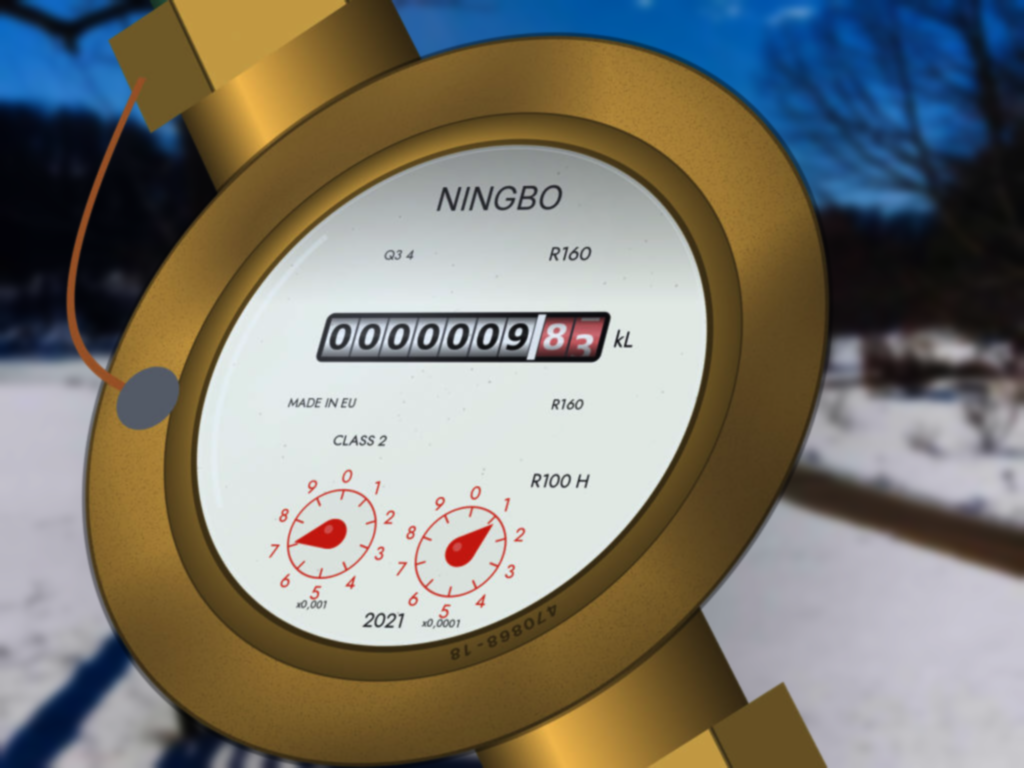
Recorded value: 9.8271 kL
